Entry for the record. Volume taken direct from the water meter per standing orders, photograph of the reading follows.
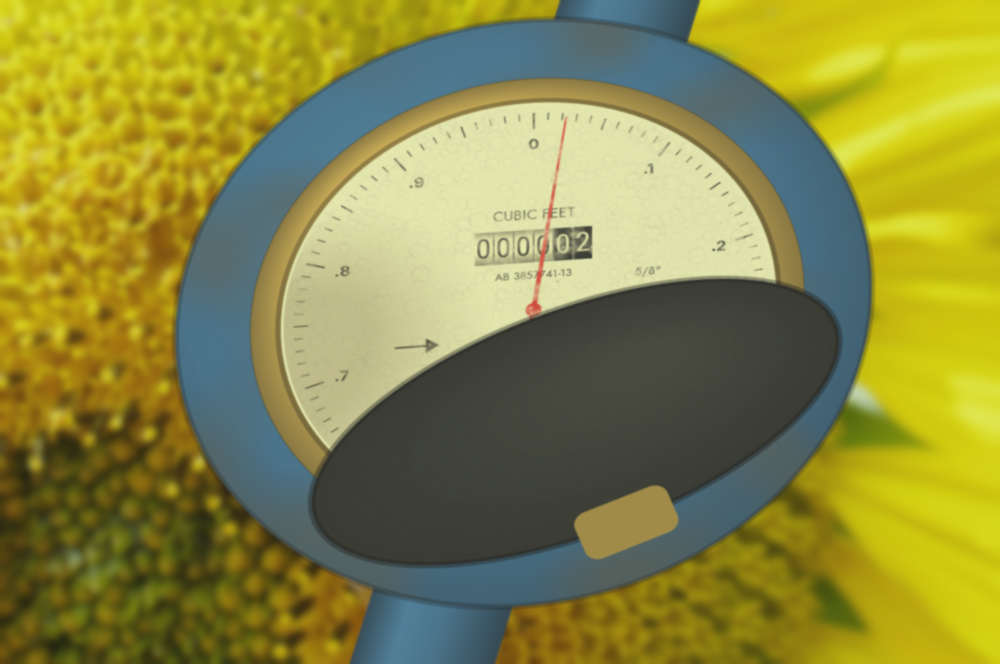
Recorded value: 2.02 ft³
